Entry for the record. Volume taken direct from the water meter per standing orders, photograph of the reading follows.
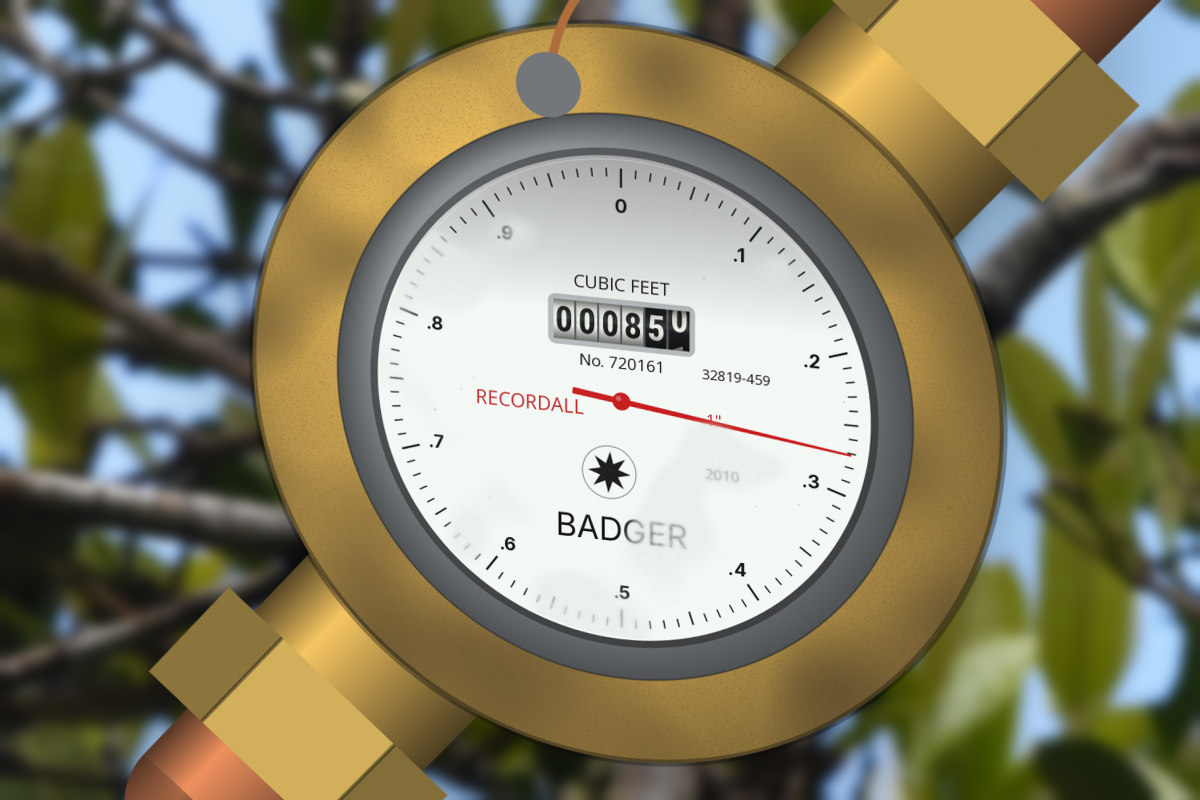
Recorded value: 850.27 ft³
